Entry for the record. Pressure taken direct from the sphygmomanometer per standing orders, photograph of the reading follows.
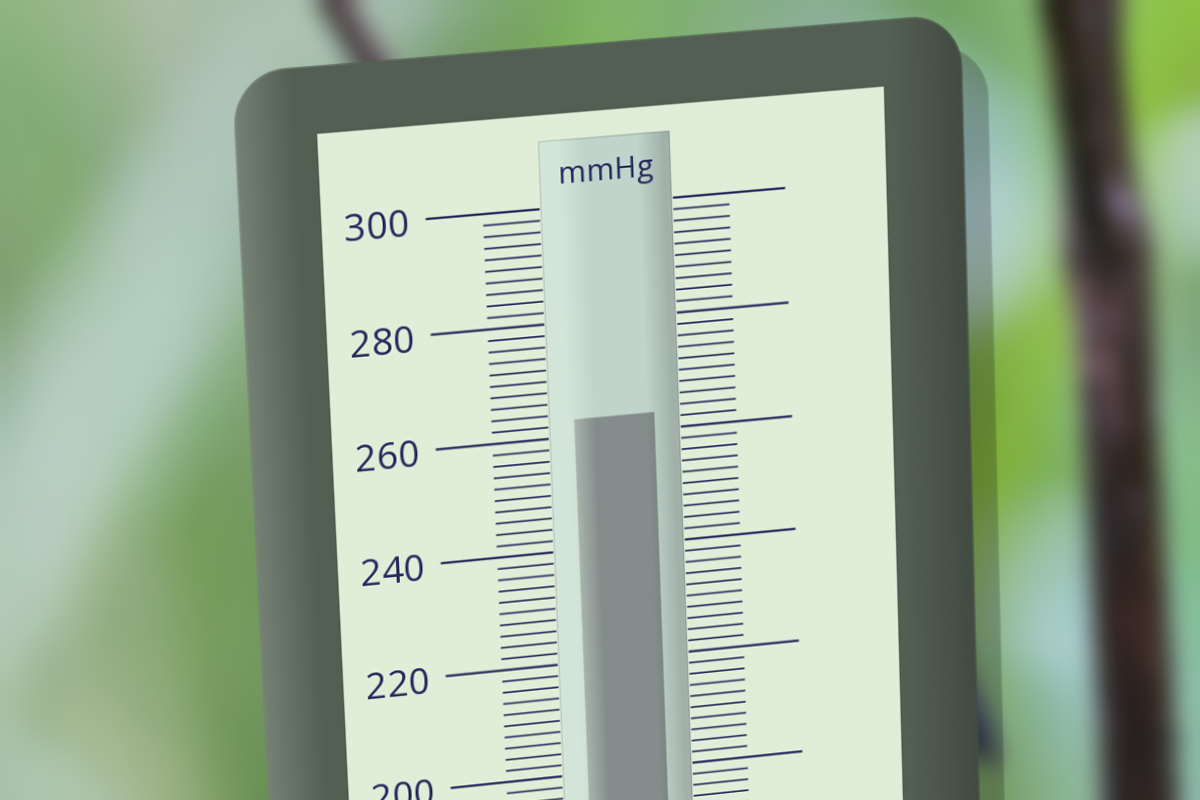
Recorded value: 263 mmHg
